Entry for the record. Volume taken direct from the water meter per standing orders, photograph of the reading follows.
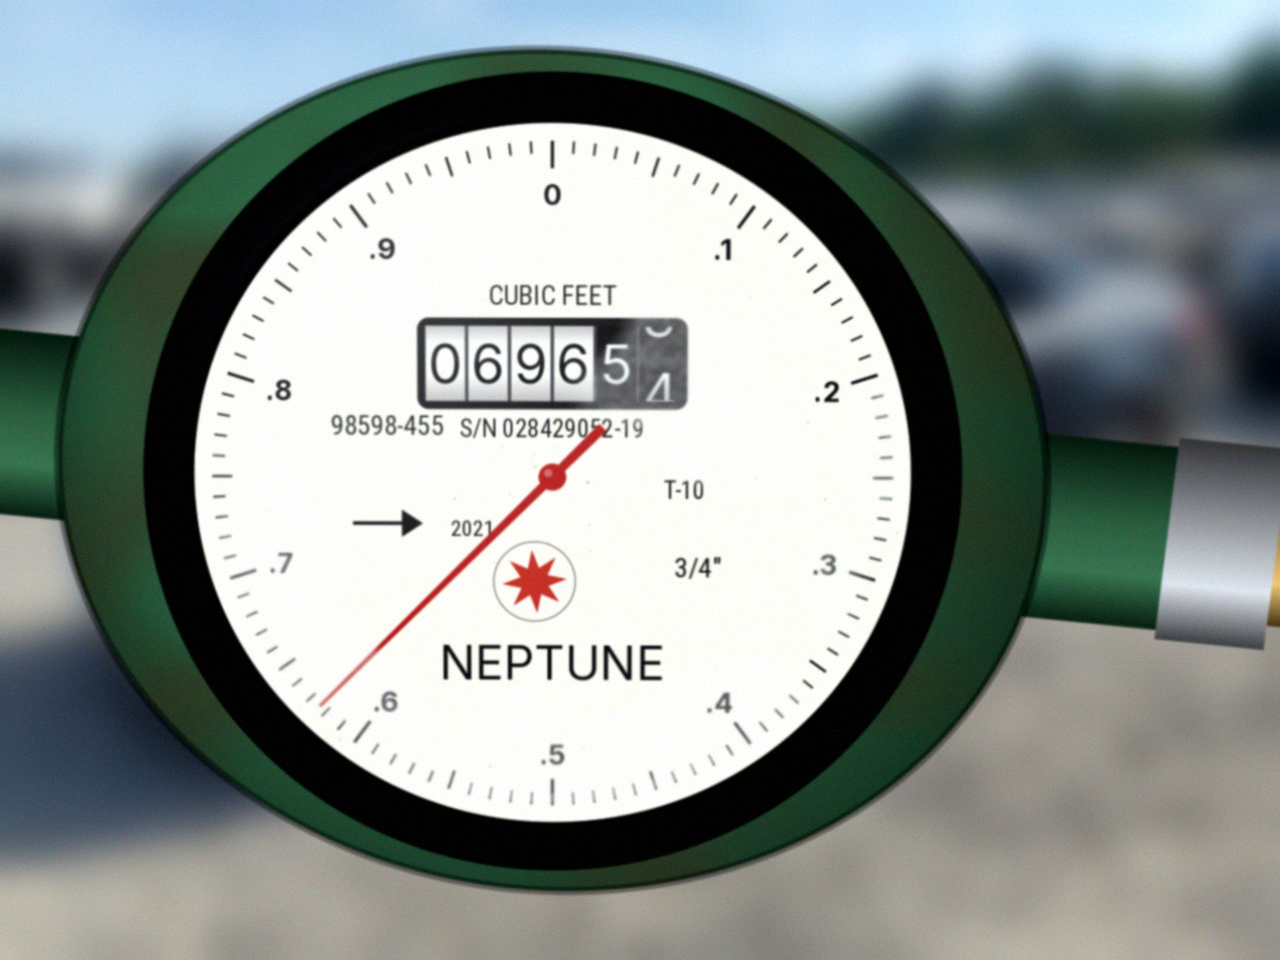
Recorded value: 69653.62 ft³
